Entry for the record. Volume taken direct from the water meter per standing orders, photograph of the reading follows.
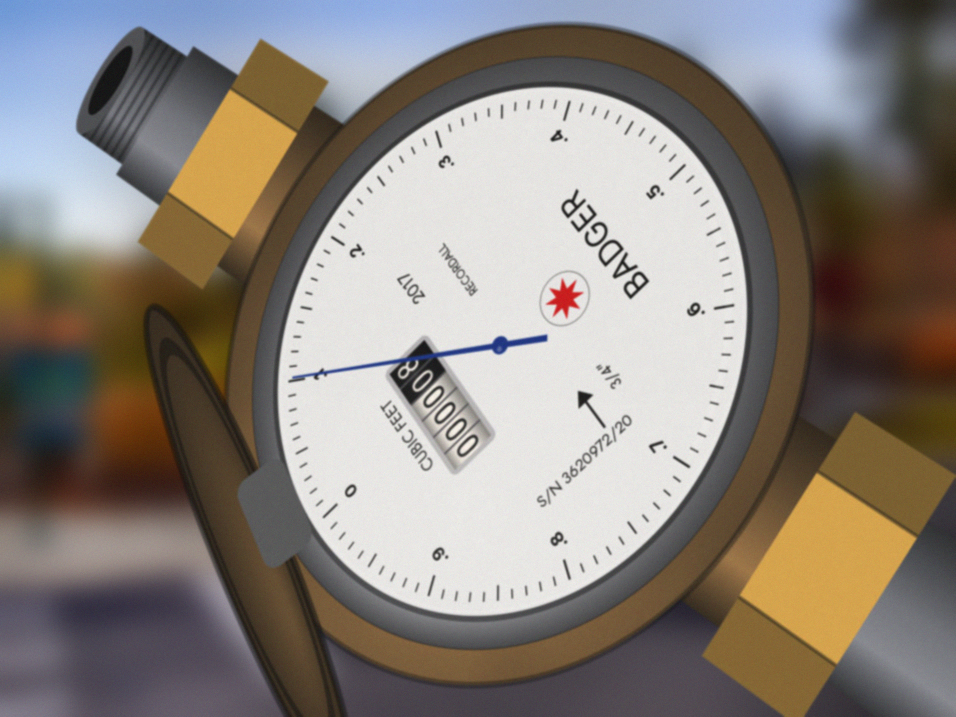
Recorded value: 8.10 ft³
